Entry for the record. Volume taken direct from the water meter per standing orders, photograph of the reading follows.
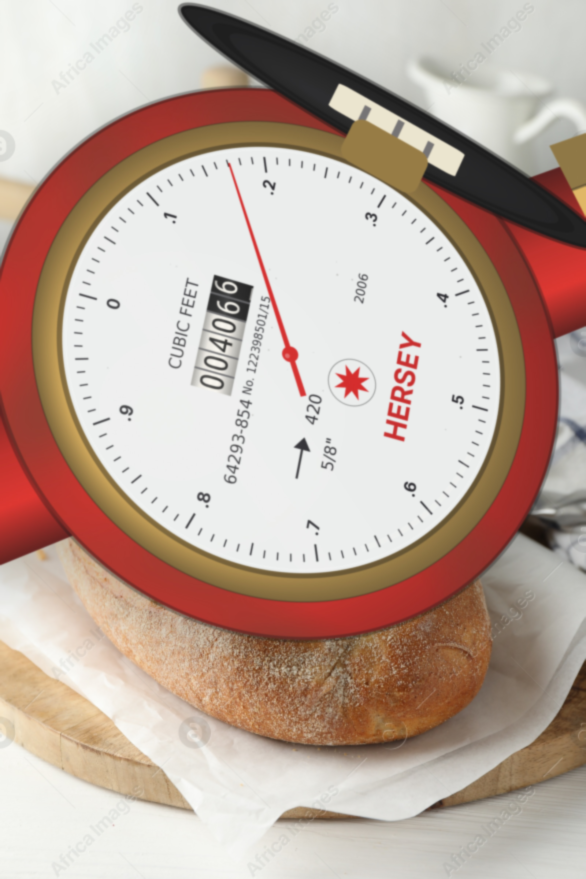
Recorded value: 4066.17 ft³
